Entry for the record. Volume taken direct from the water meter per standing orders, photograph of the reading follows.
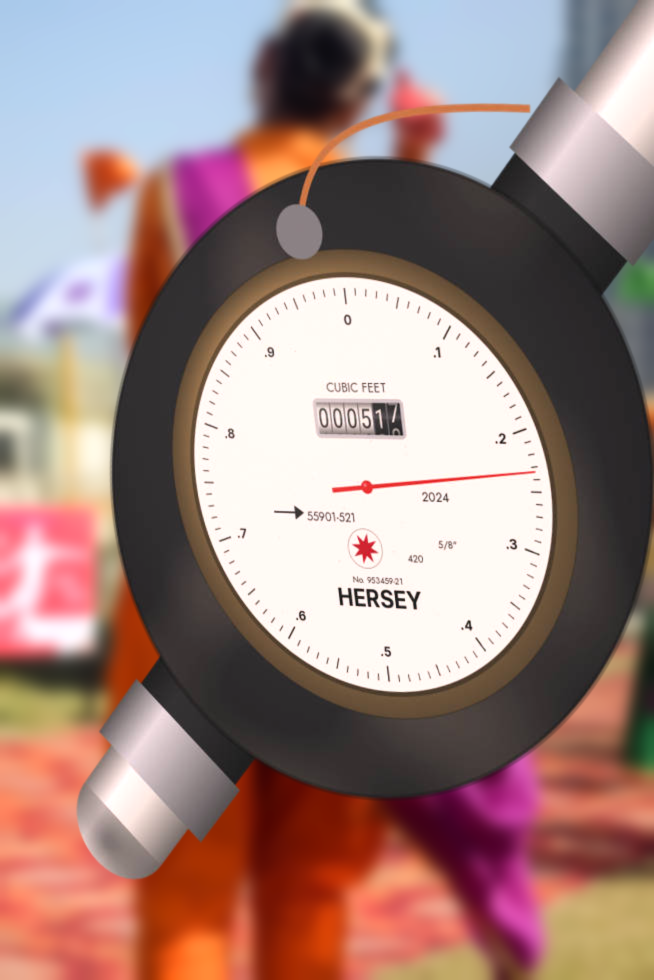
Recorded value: 517.23 ft³
